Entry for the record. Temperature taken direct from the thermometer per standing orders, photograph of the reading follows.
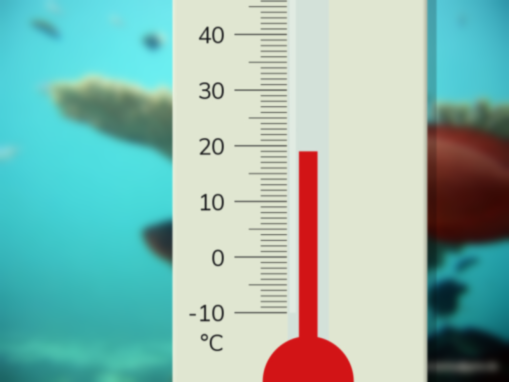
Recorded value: 19 °C
